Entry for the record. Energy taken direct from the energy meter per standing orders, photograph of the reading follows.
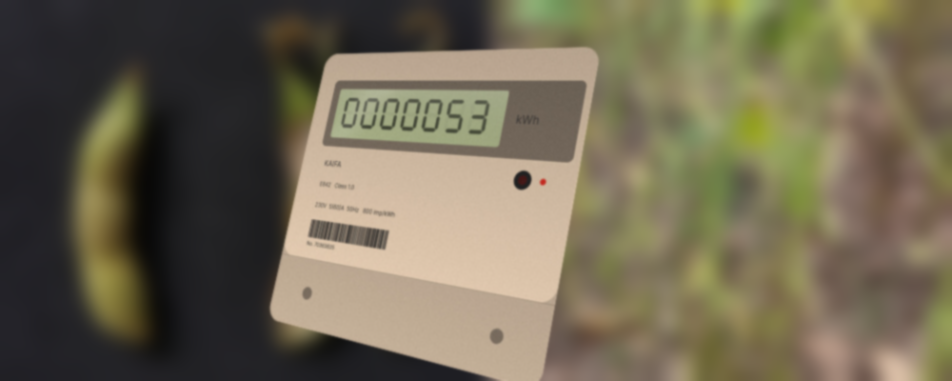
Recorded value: 53 kWh
